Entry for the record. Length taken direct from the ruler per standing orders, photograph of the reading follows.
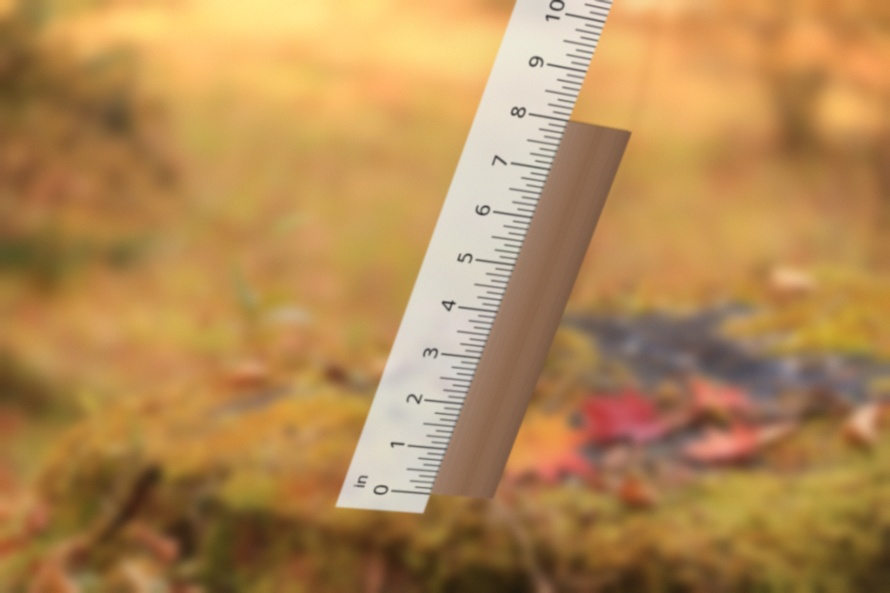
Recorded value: 8 in
